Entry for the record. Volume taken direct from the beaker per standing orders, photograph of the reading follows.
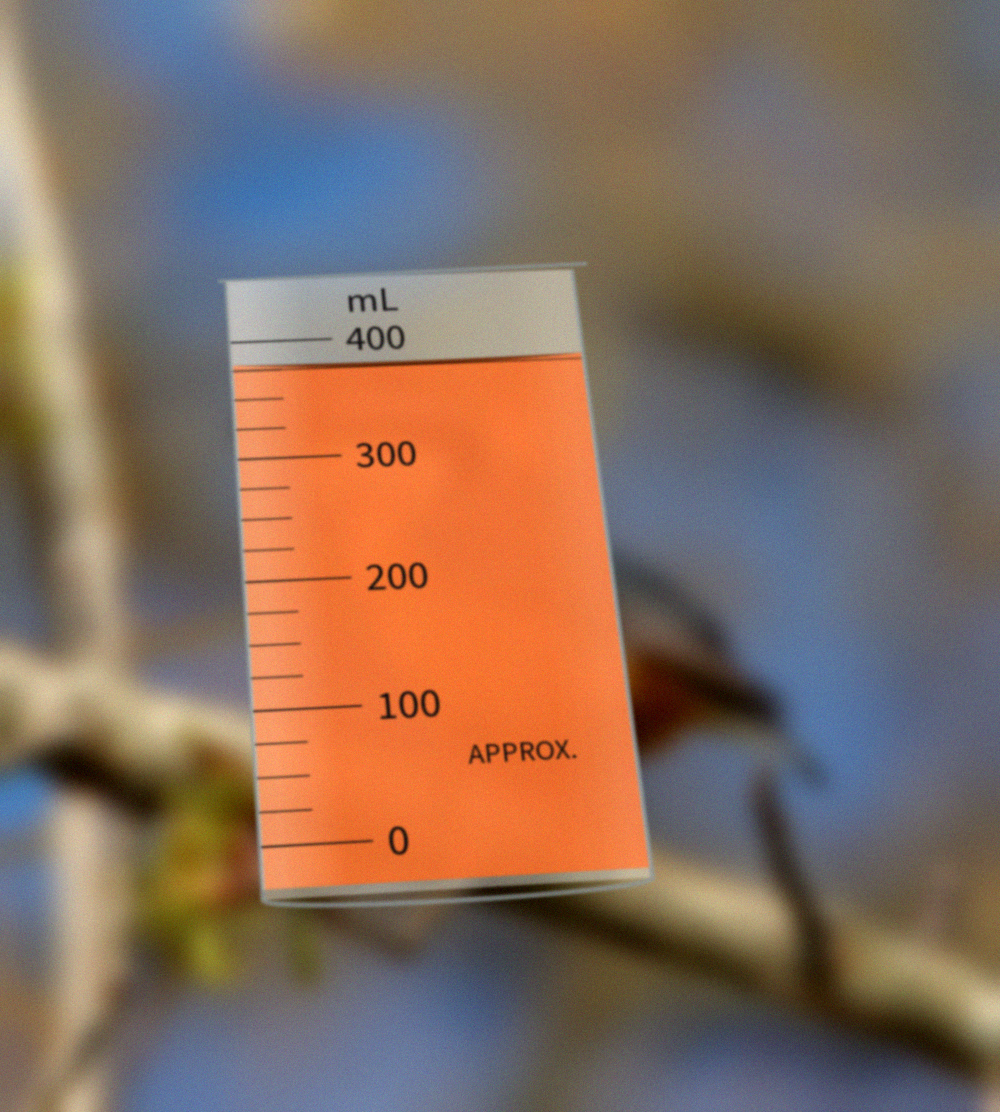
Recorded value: 375 mL
